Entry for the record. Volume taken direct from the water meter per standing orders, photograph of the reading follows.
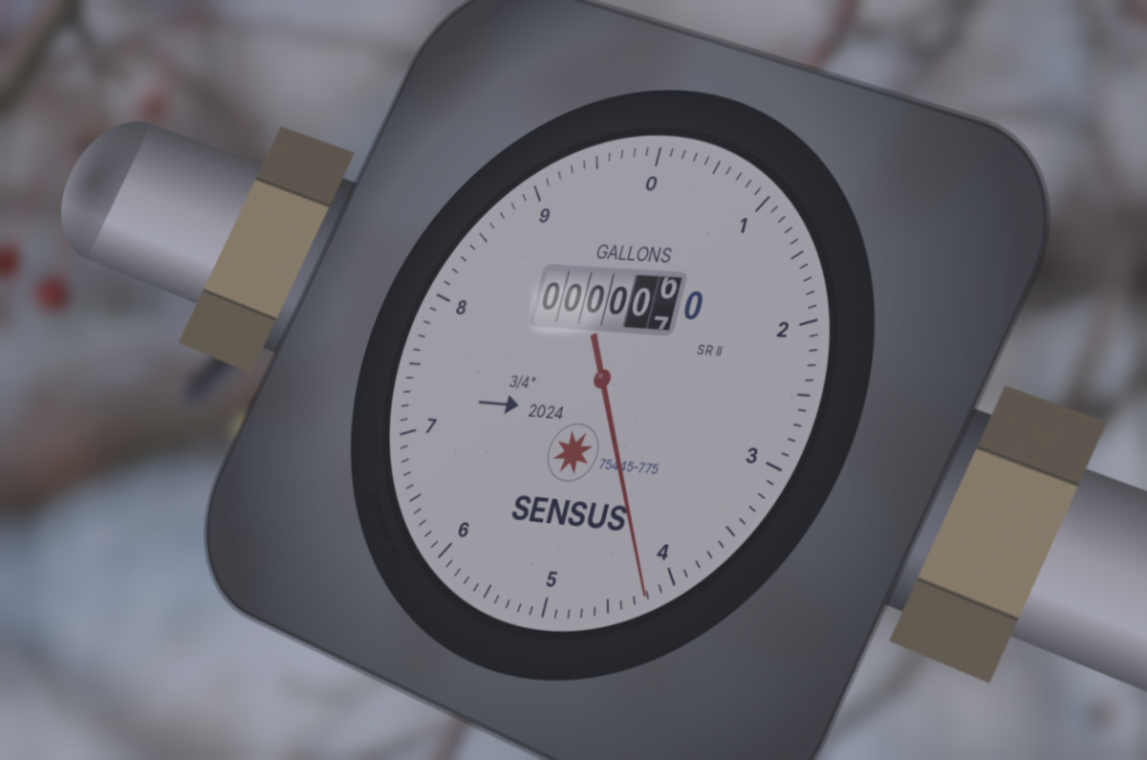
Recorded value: 64.2 gal
